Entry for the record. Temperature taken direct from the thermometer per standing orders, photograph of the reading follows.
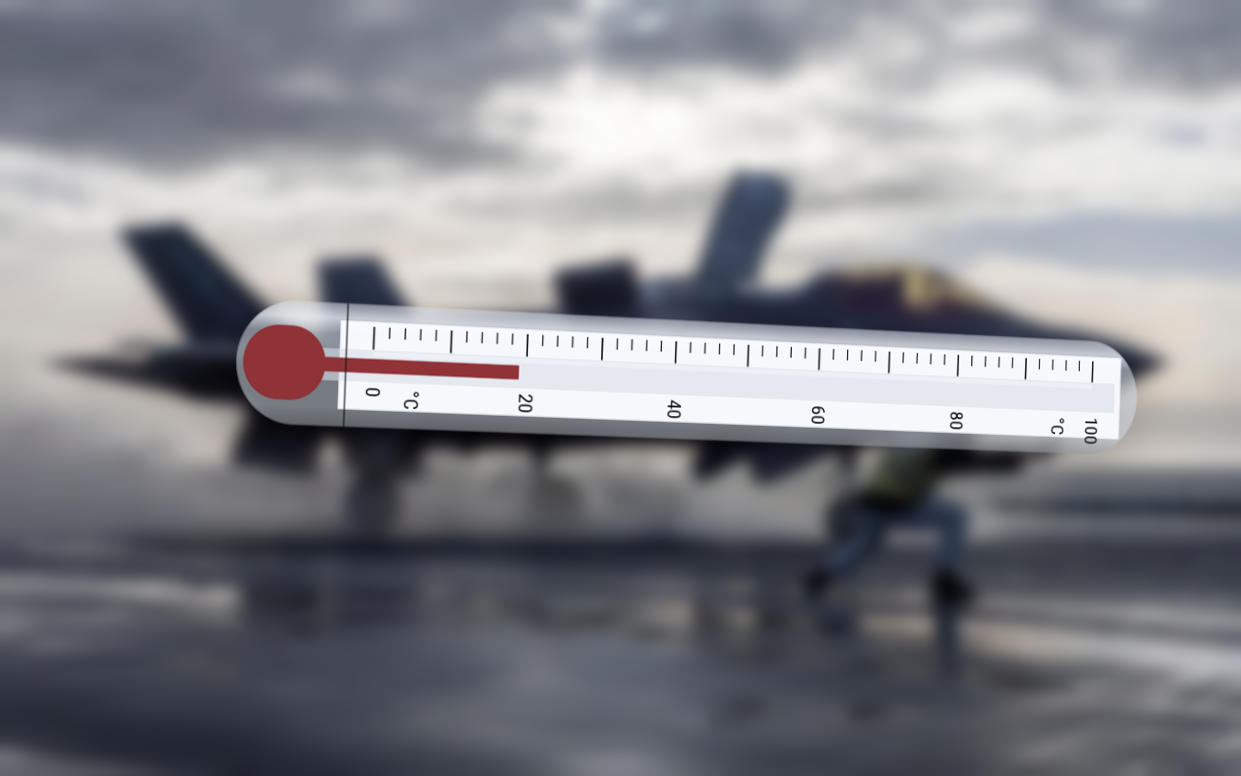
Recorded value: 19 °C
